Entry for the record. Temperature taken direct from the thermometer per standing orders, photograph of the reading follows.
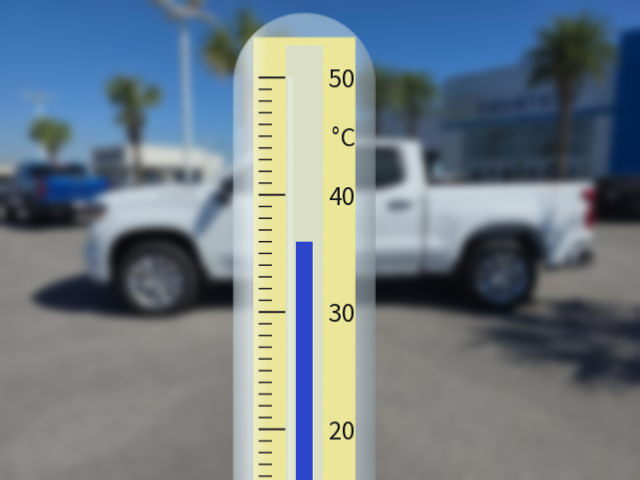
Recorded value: 36 °C
